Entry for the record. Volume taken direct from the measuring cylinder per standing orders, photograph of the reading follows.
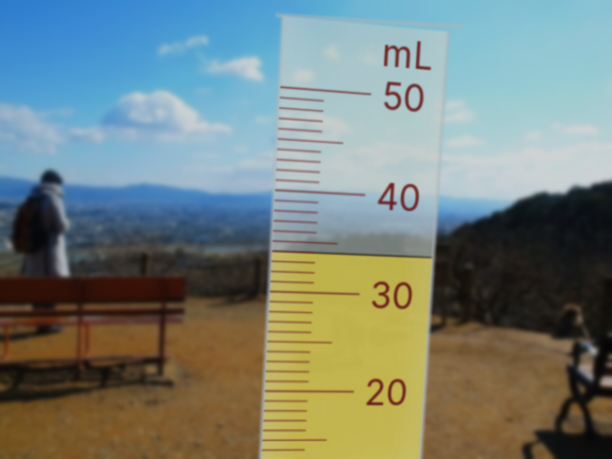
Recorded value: 34 mL
